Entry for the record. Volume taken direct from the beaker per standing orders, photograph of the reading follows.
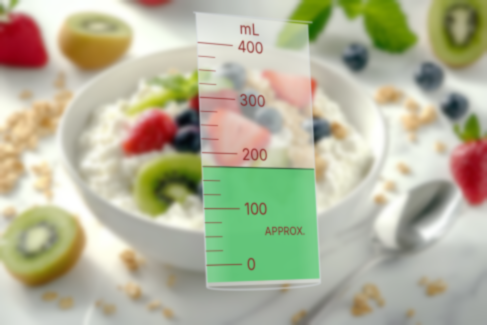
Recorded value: 175 mL
